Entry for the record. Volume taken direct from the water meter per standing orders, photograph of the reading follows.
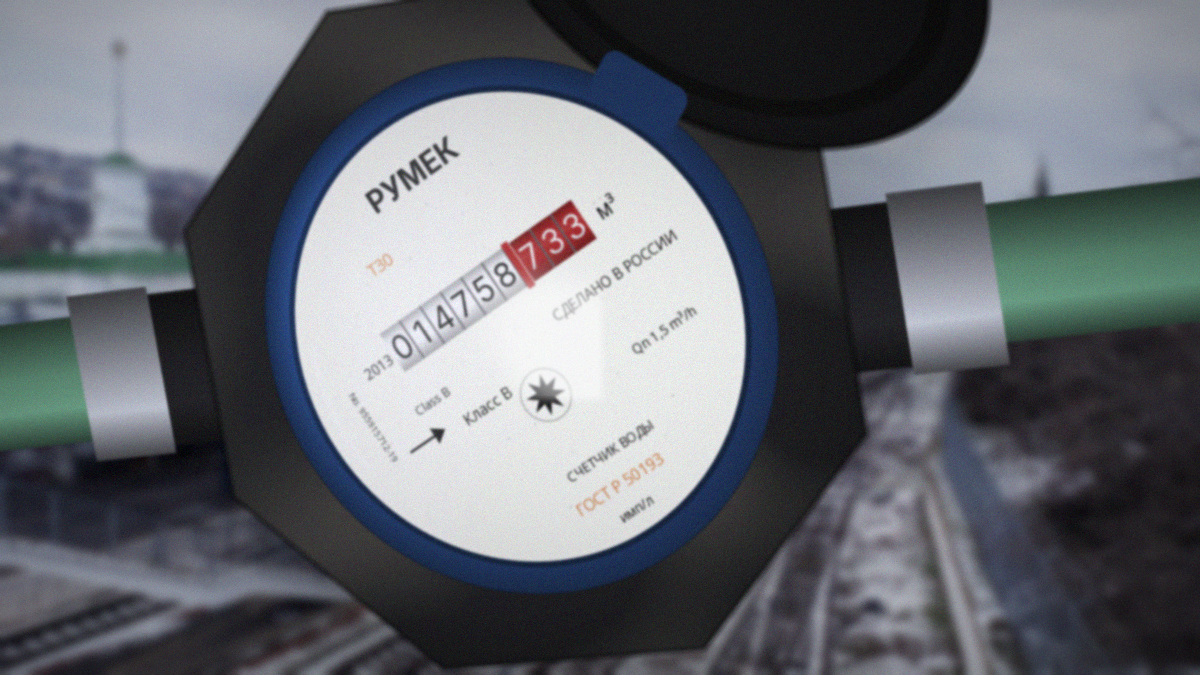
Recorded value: 14758.733 m³
